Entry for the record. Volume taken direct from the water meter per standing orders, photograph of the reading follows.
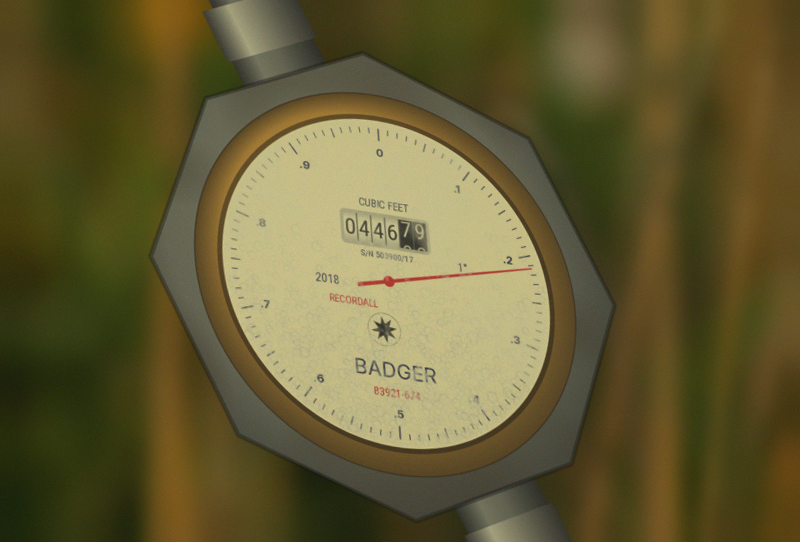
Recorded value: 44679.21 ft³
